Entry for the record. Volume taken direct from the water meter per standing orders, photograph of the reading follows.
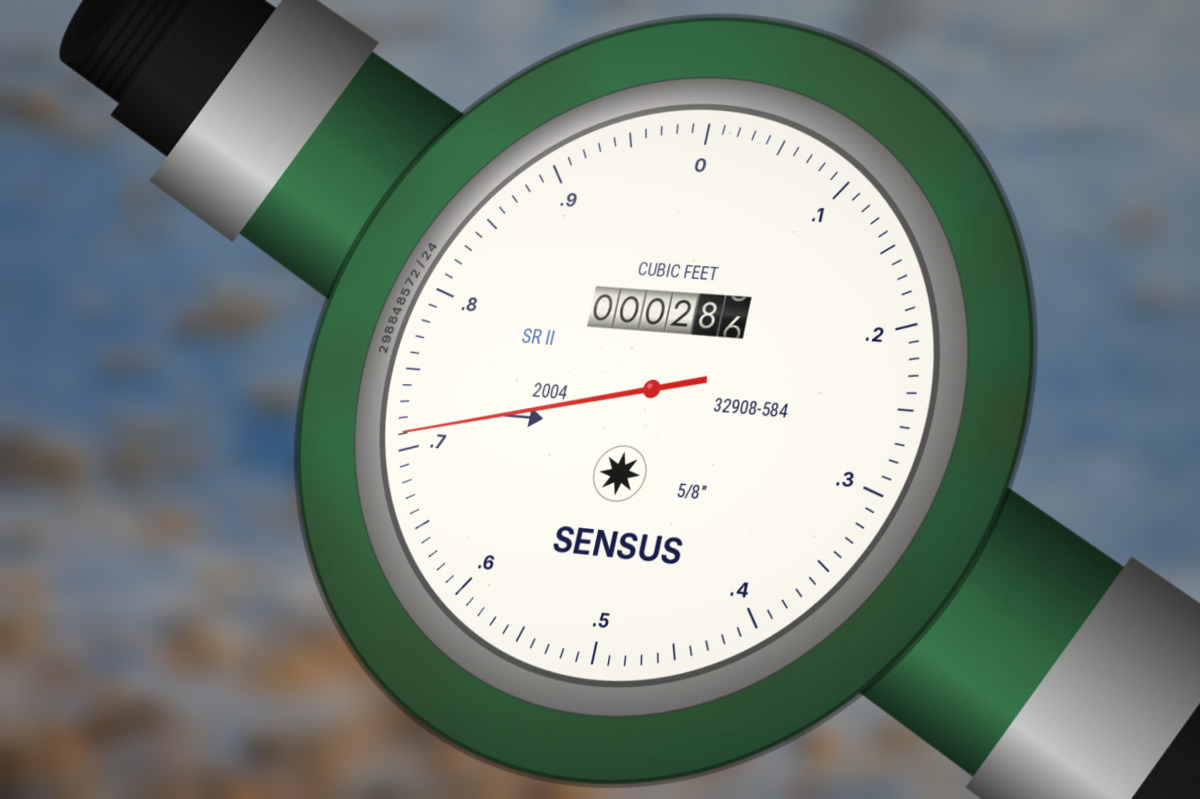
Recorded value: 285.71 ft³
